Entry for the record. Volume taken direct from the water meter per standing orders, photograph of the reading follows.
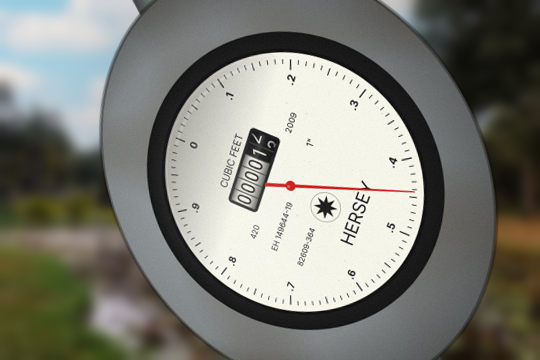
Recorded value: 12.44 ft³
